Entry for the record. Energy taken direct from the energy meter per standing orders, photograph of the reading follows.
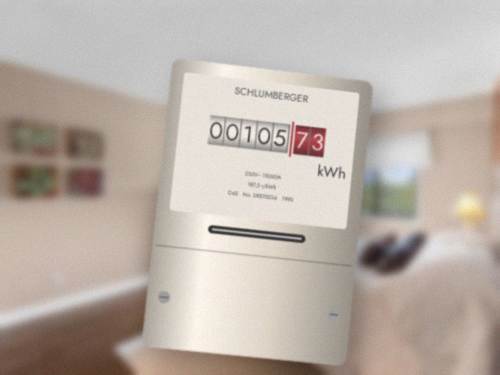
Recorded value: 105.73 kWh
